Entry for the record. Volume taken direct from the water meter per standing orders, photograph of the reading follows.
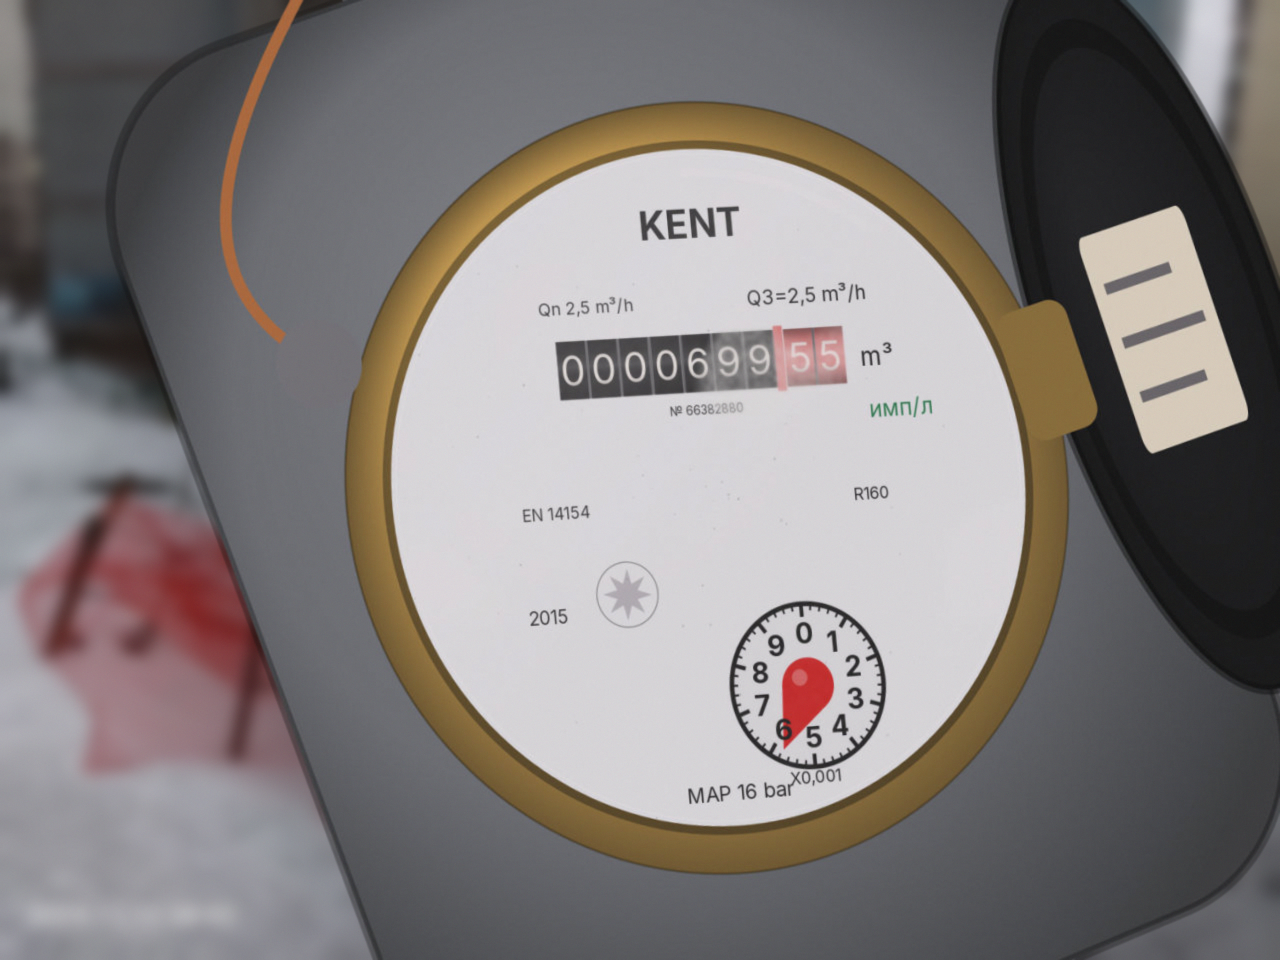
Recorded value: 699.555 m³
